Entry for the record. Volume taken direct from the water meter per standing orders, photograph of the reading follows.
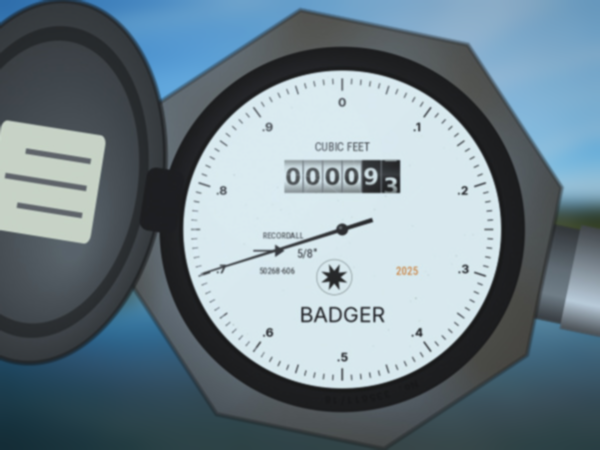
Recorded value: 92.70 ft³
